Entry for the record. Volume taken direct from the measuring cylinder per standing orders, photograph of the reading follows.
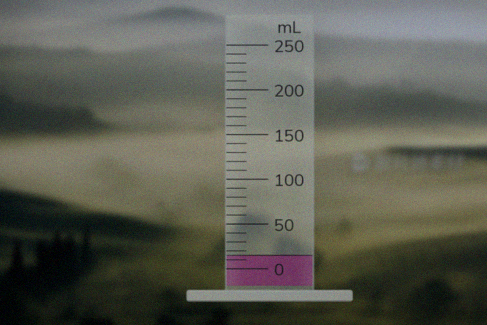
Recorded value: 15 mL
